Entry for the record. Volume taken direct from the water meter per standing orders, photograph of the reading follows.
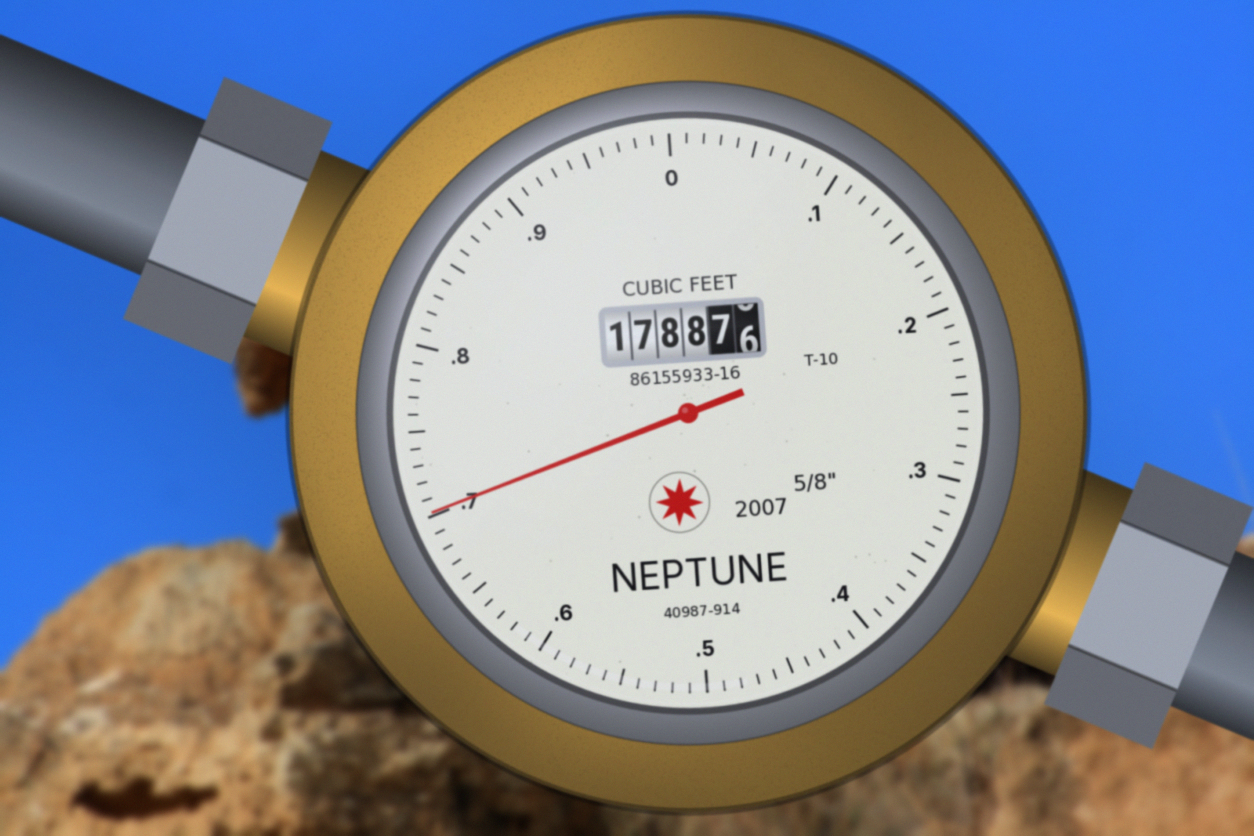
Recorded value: 178875.70 ft³
